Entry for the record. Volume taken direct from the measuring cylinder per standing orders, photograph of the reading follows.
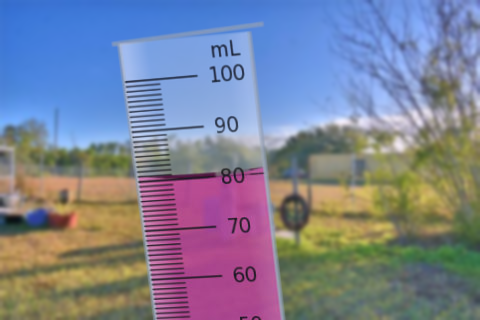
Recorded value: 80 mL
